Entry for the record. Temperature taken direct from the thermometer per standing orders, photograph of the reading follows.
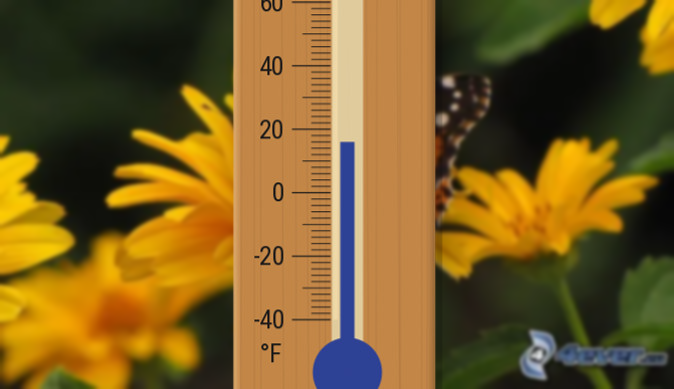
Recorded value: 16 °F
